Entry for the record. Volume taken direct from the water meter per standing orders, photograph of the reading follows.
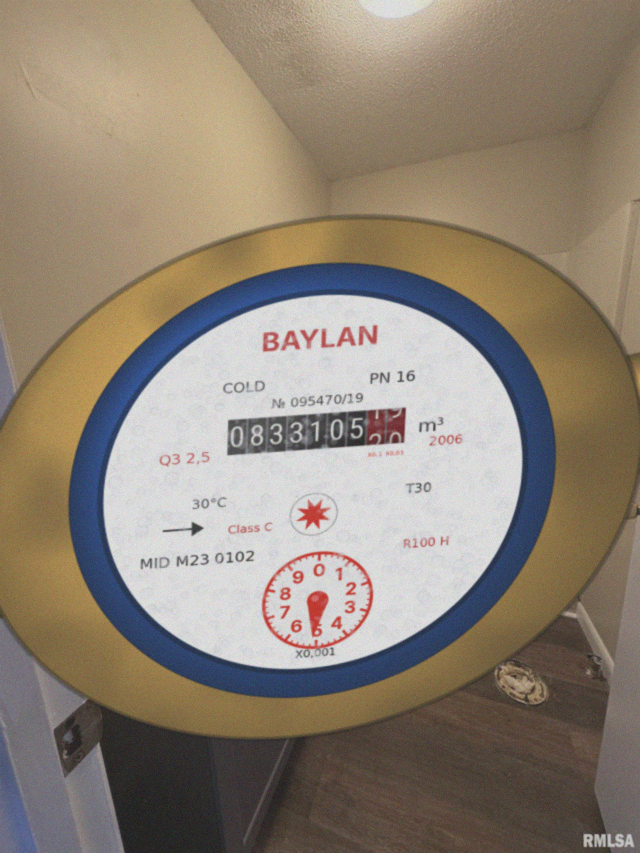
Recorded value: 833105.195 m³
